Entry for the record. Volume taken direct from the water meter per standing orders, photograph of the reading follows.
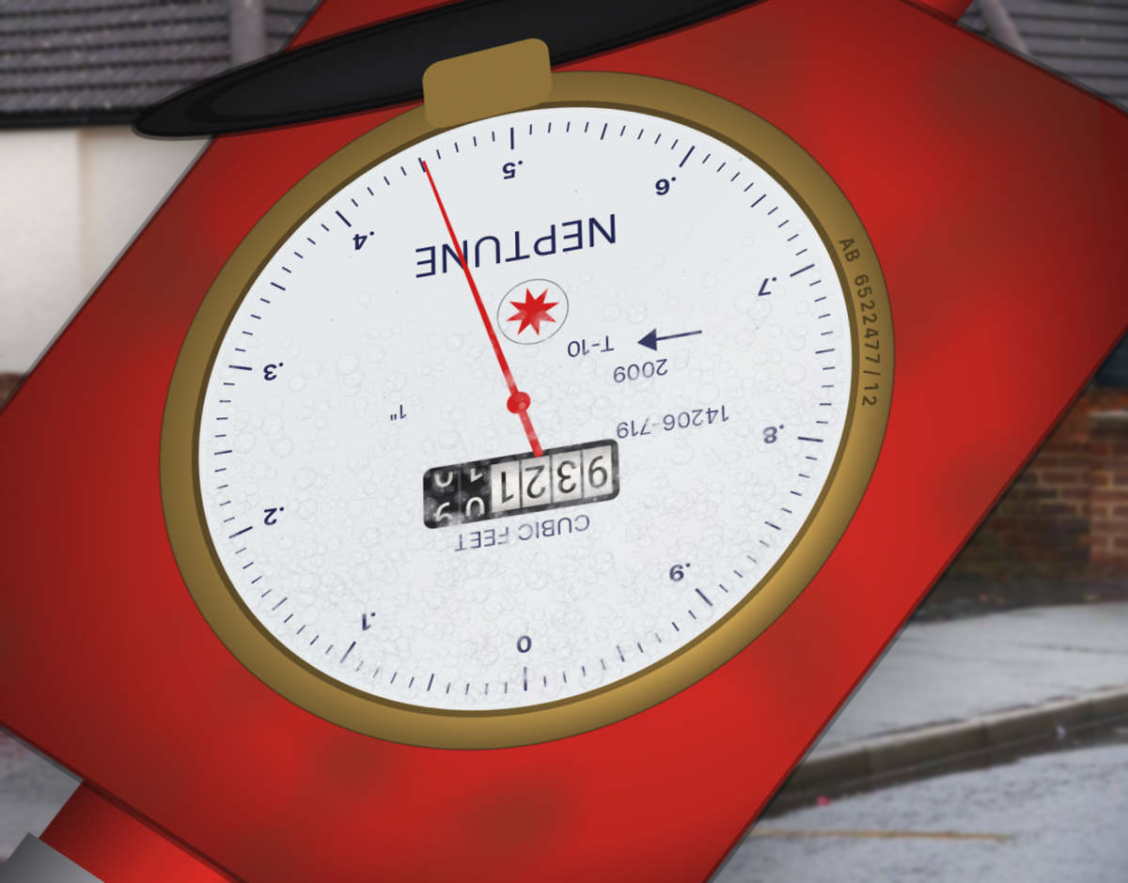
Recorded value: 932109.45 ft³
